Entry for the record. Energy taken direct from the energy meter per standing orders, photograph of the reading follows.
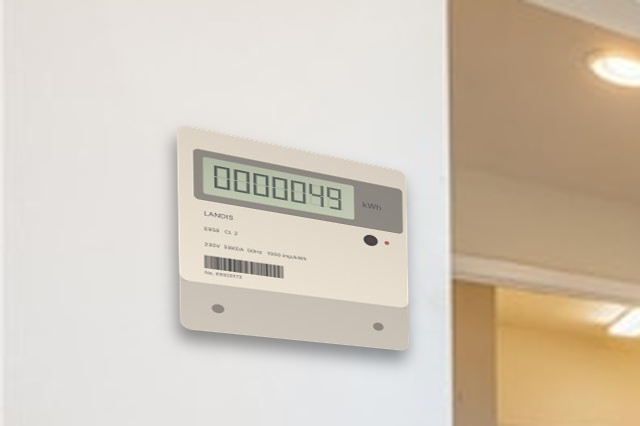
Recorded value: 49 kWh
